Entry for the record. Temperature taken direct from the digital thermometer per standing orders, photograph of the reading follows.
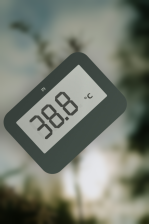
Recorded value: 38.8 °C
